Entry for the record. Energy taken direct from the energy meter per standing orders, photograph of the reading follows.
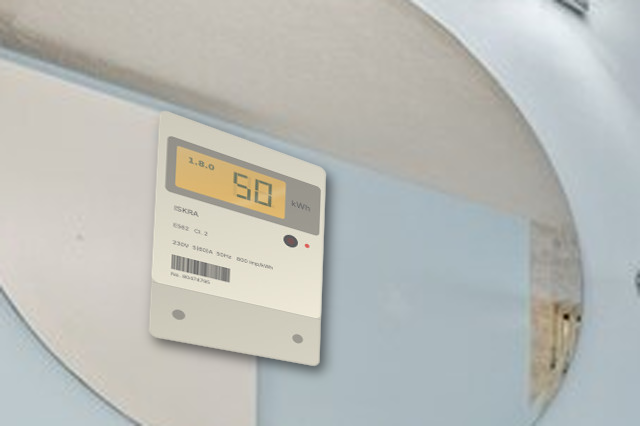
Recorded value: 50 kWh
